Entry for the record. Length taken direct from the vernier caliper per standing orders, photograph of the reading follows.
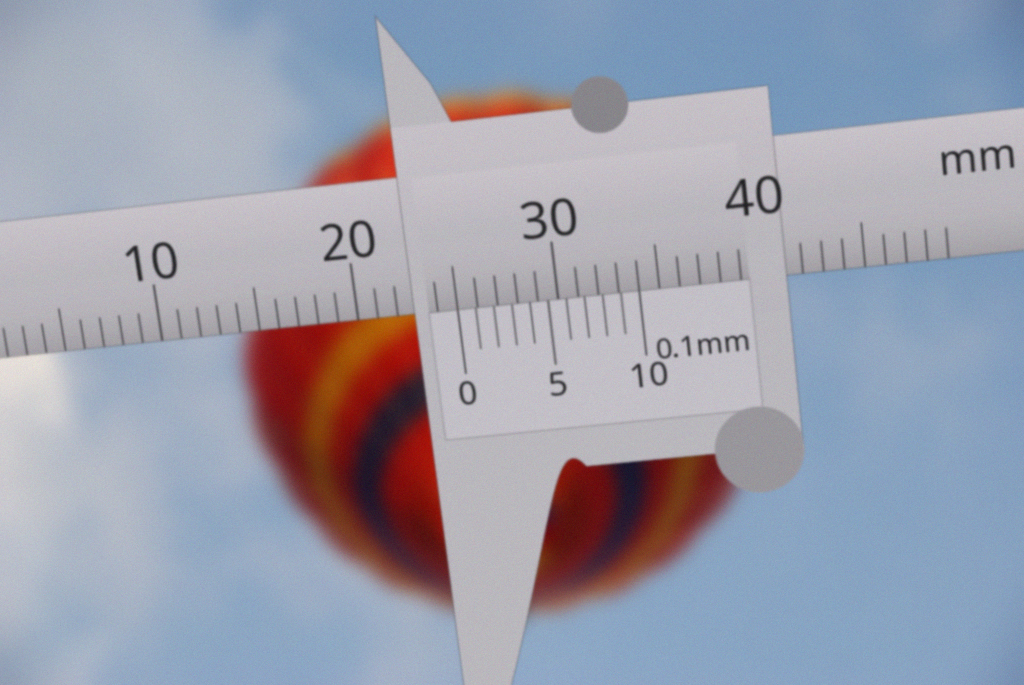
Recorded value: 25.0 mm
